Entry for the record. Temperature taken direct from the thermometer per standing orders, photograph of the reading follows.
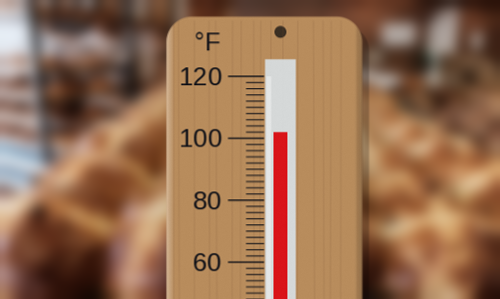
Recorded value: 102 °F
